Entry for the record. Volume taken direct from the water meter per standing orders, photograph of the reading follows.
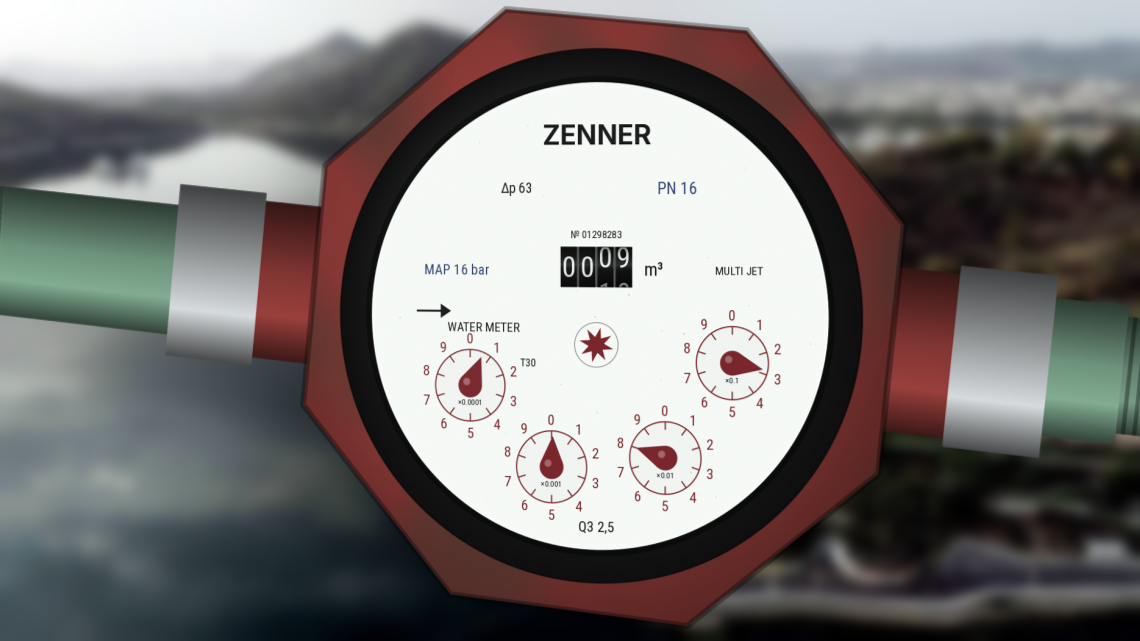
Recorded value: 9.2800 m³
